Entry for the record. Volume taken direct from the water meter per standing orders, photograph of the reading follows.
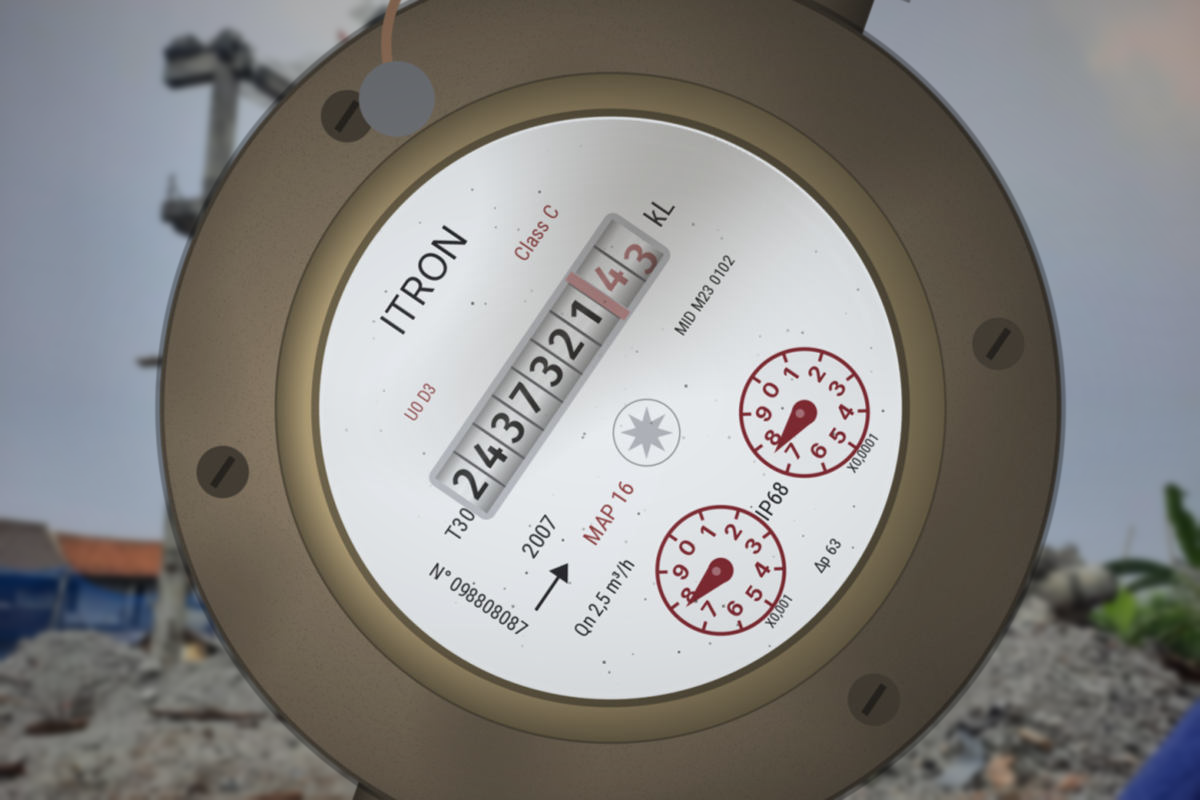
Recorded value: 2437321.4277 kL
